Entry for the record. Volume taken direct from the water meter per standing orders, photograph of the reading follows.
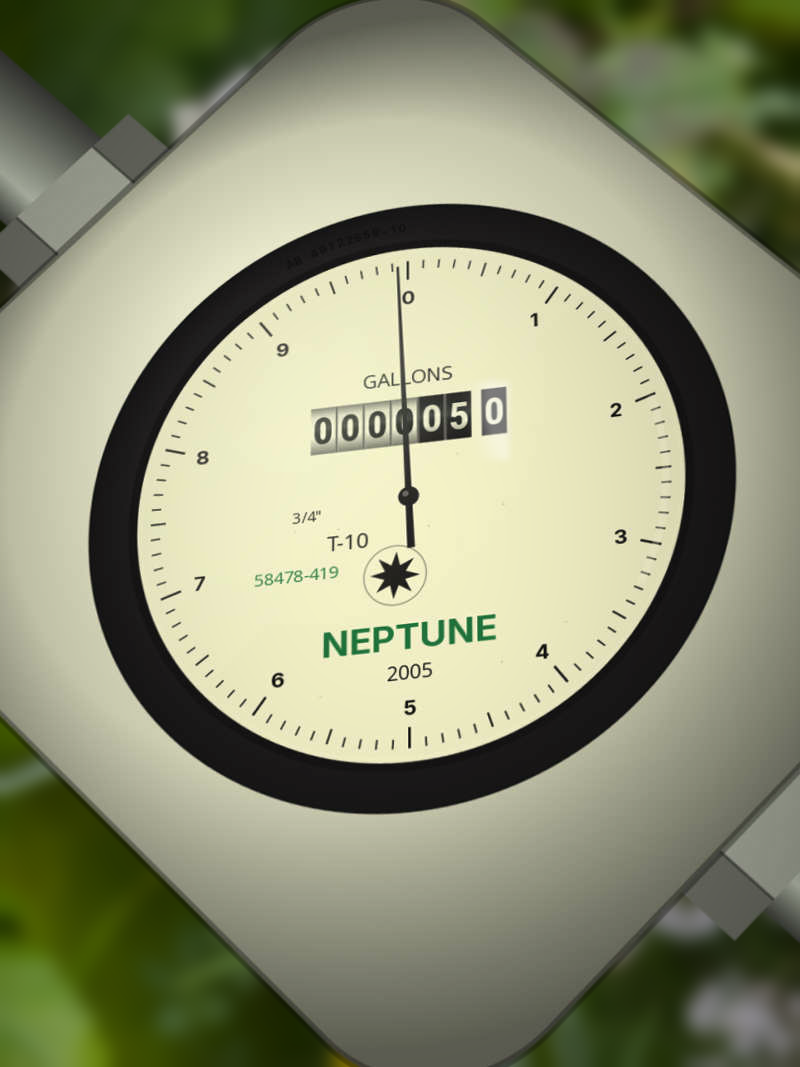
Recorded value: 49.9 gal
